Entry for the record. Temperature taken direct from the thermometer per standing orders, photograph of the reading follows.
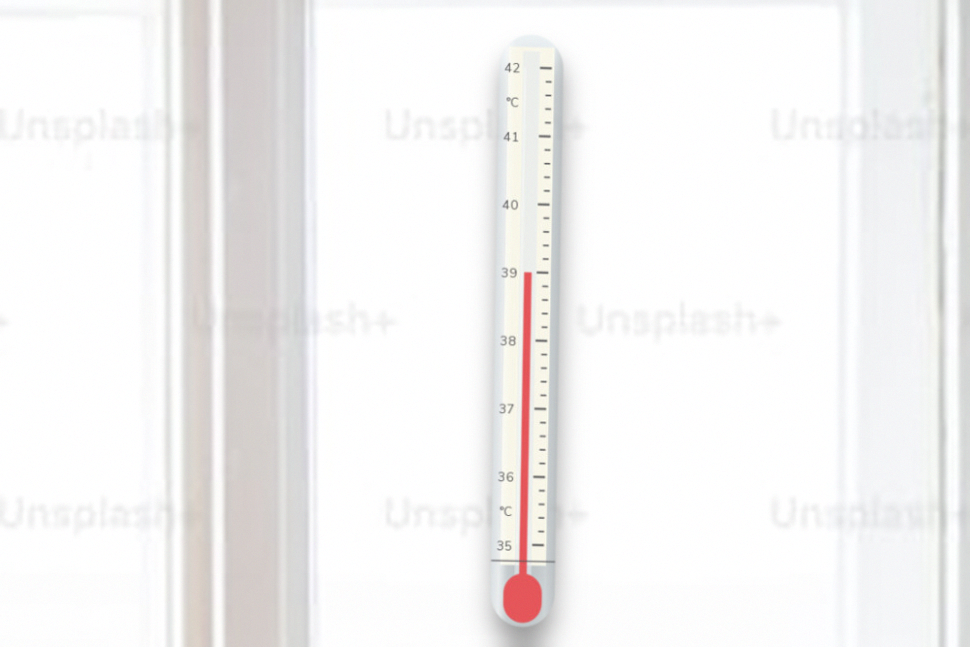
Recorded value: 39 °C
